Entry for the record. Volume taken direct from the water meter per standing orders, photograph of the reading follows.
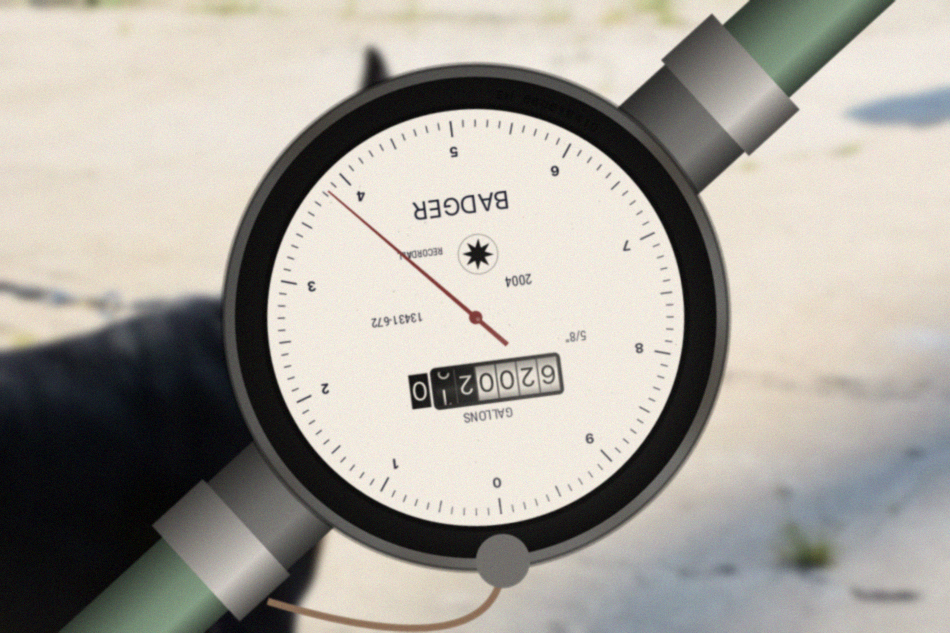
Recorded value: 6200213.8 gal
